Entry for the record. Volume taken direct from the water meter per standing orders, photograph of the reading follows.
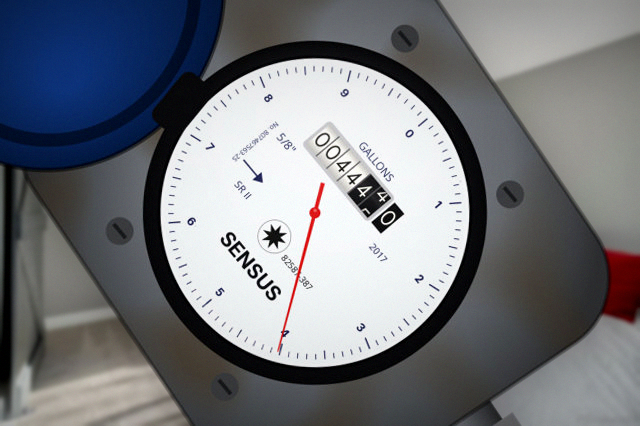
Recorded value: 44444.0 gal
